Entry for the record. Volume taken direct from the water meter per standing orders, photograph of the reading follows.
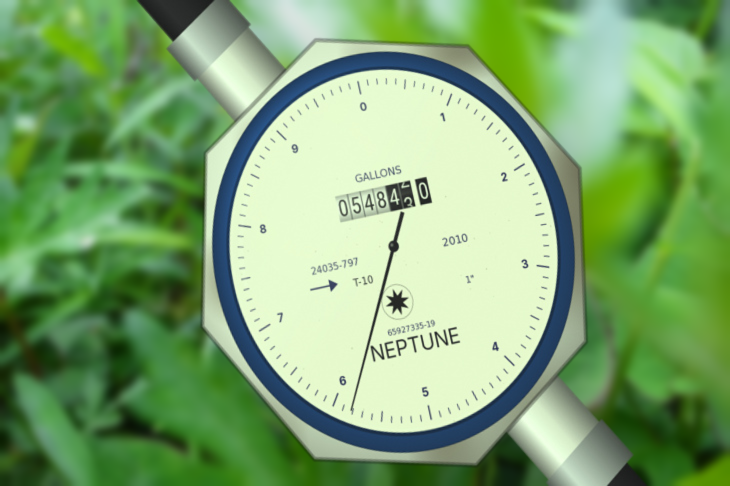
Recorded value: 548425.8 gal
